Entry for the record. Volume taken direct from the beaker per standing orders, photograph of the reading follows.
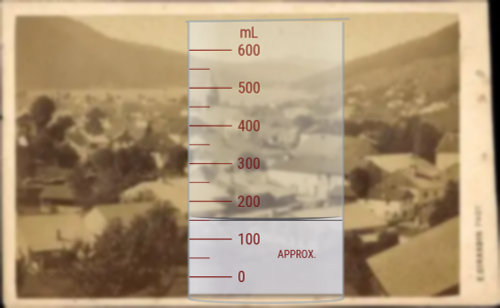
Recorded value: 150 mL
